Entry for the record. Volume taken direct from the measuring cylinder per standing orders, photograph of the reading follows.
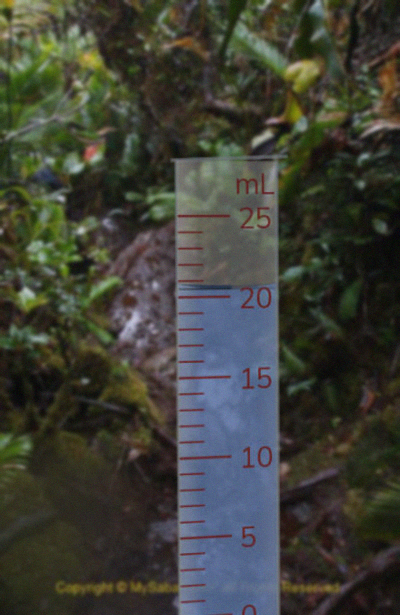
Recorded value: 20.5 mL
